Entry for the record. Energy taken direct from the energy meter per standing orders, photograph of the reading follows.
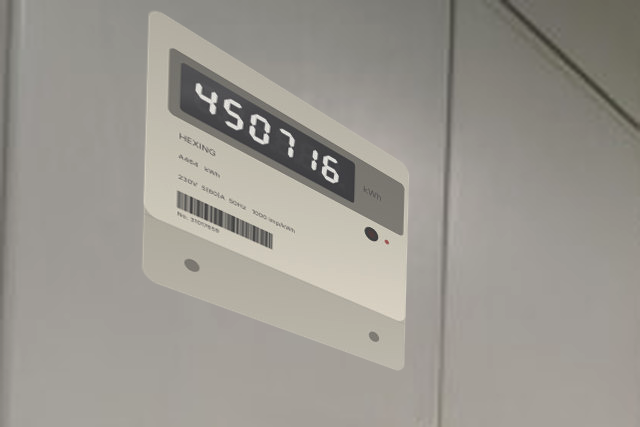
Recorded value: 450716 kWh
